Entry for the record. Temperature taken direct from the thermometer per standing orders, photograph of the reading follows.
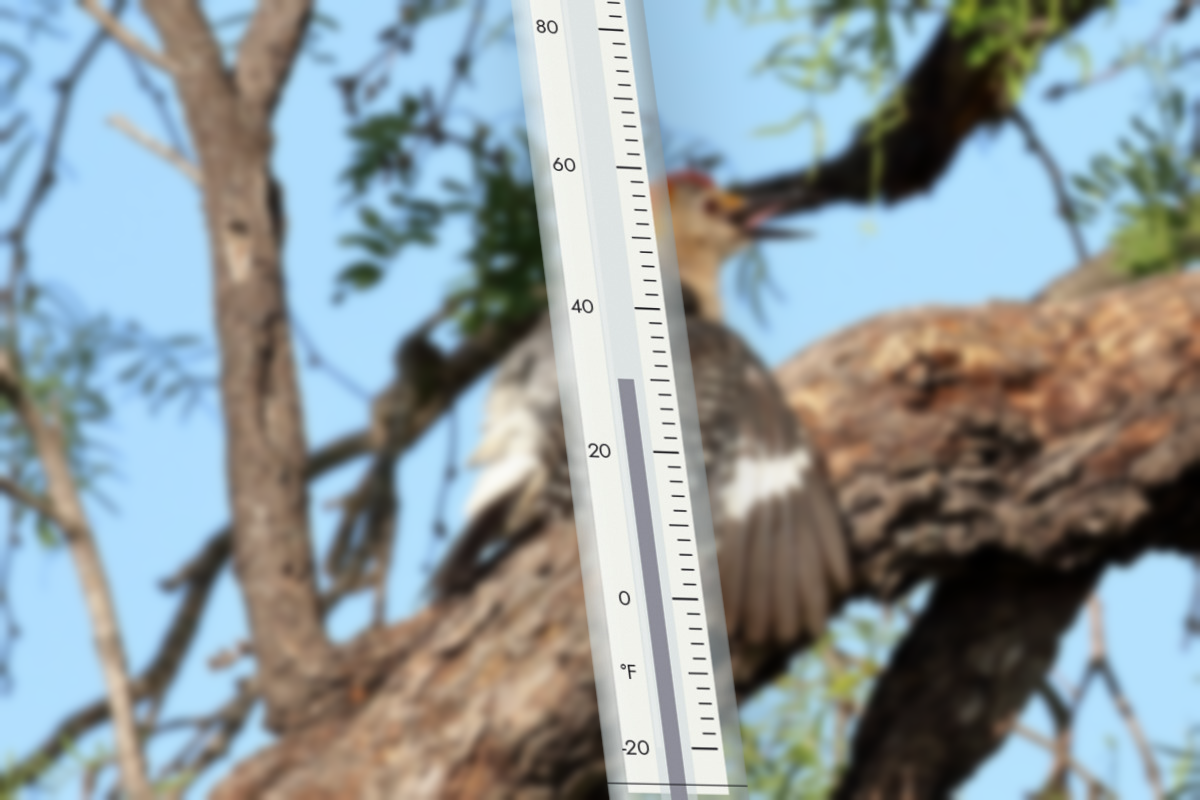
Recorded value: 30 °F
